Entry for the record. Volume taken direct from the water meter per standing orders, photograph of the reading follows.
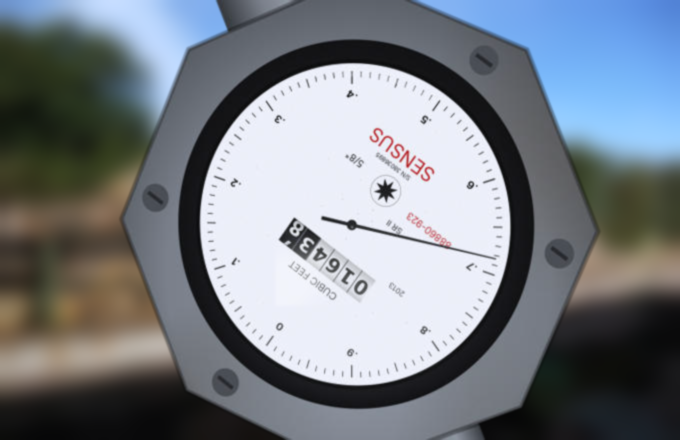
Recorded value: 16437.68 ft³
